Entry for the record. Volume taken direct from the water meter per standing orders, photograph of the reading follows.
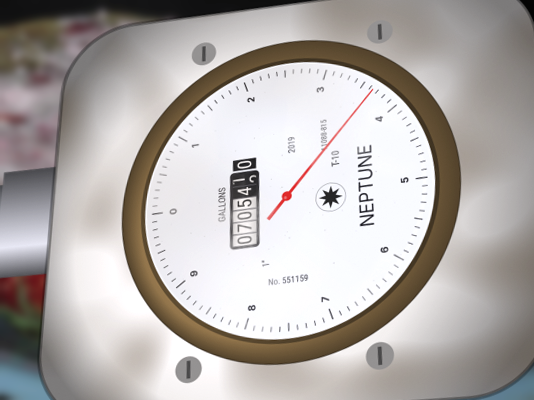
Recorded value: 705413.6 gal
